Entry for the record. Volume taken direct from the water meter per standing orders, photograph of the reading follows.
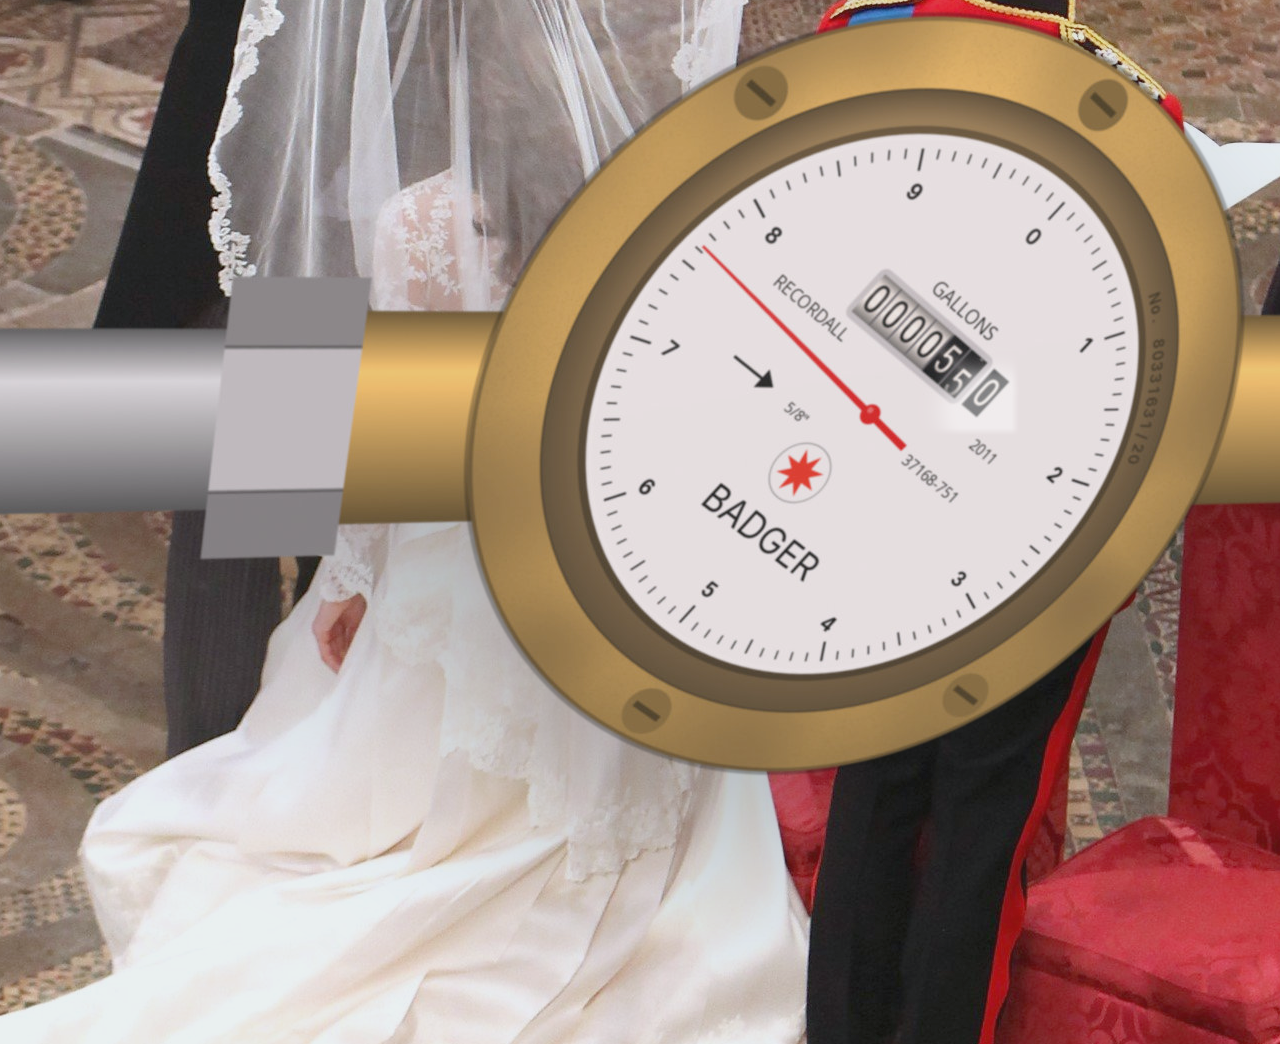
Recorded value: 547.6 gal
